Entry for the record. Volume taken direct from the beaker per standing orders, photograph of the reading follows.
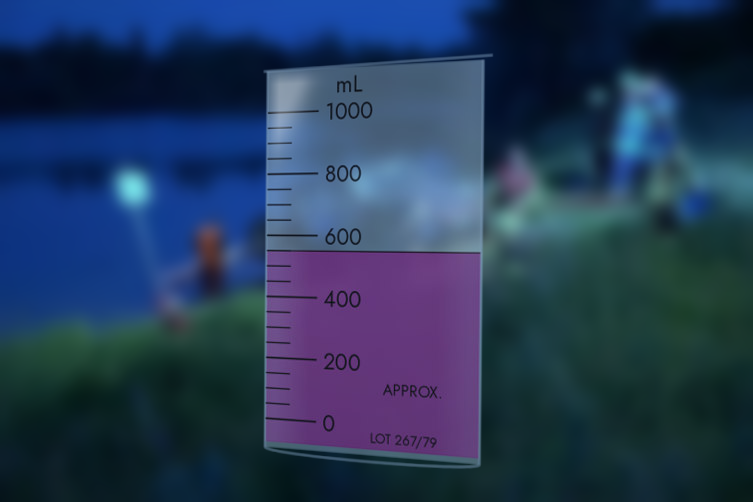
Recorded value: 550 mL
